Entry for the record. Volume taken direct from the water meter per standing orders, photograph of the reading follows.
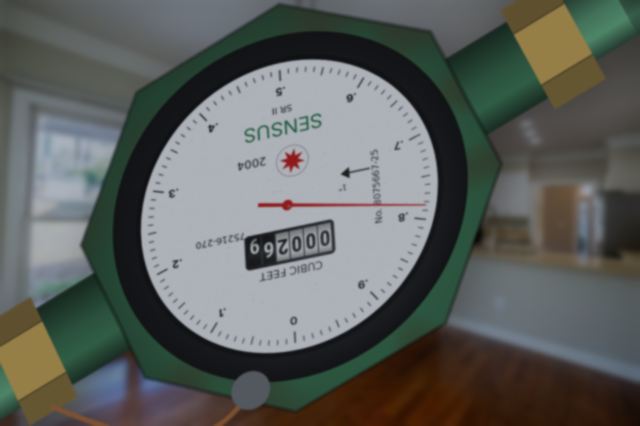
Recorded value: 268.78 ft³
